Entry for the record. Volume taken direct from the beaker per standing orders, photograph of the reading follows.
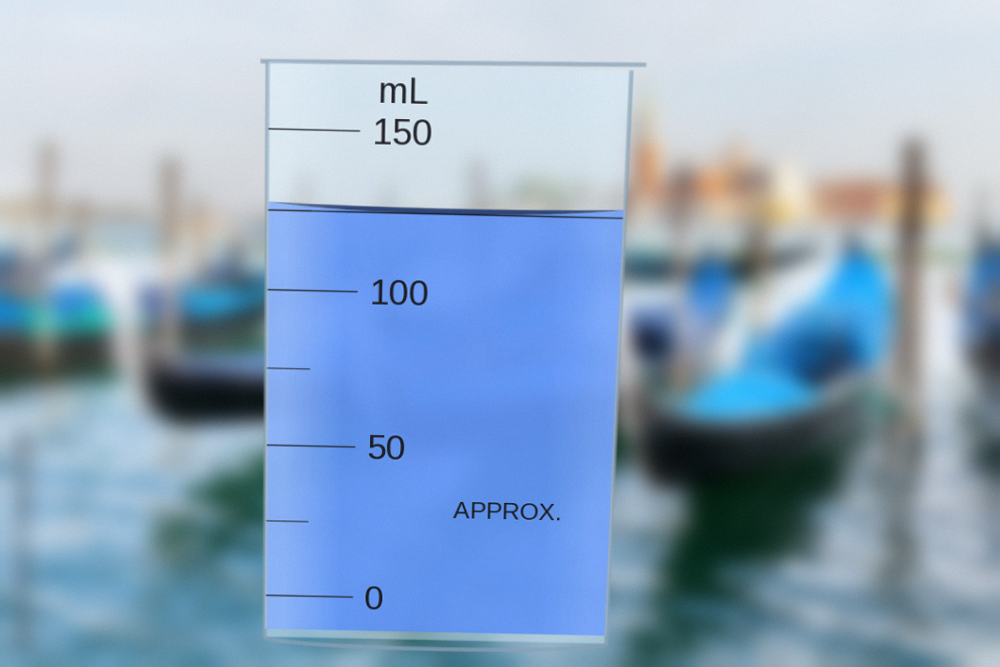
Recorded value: 125 mL
